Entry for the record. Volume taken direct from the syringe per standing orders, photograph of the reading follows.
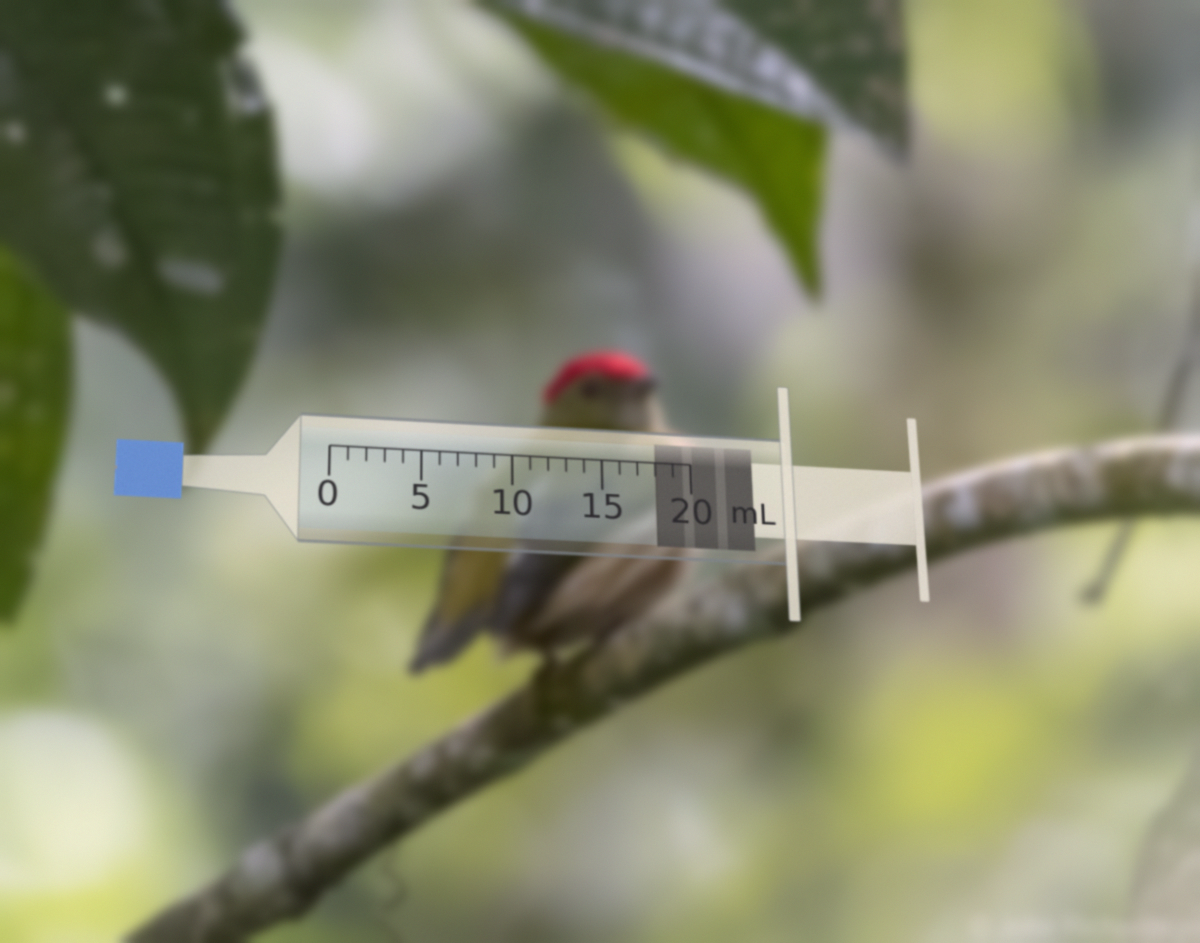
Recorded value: 18 mL
